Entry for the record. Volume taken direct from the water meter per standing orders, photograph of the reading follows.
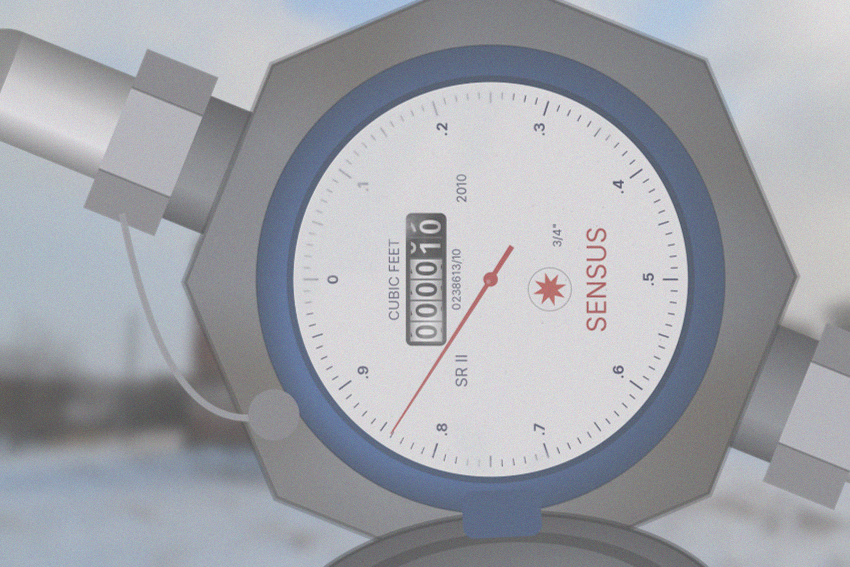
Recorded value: 9.84 ft³
